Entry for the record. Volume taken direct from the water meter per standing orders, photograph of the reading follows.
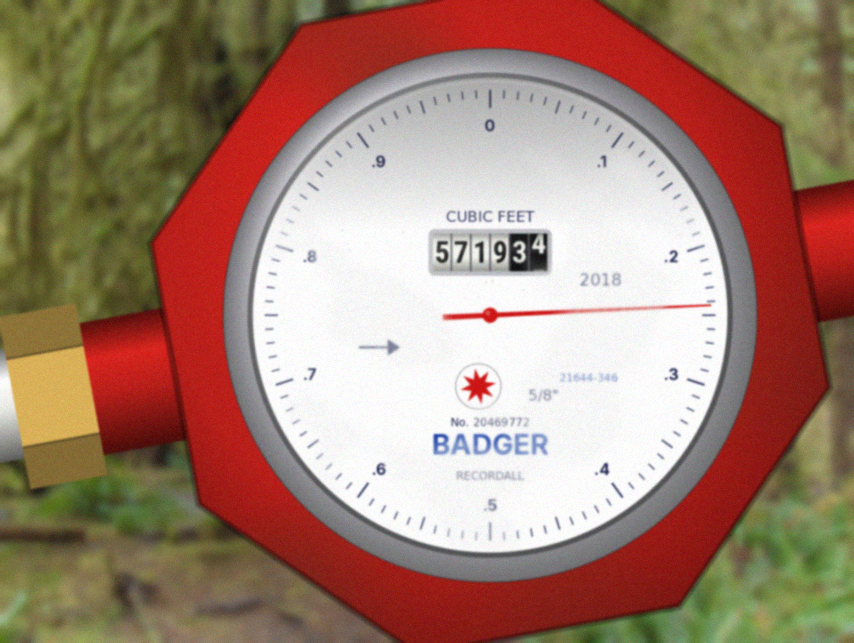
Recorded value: 571934.24 ft³
